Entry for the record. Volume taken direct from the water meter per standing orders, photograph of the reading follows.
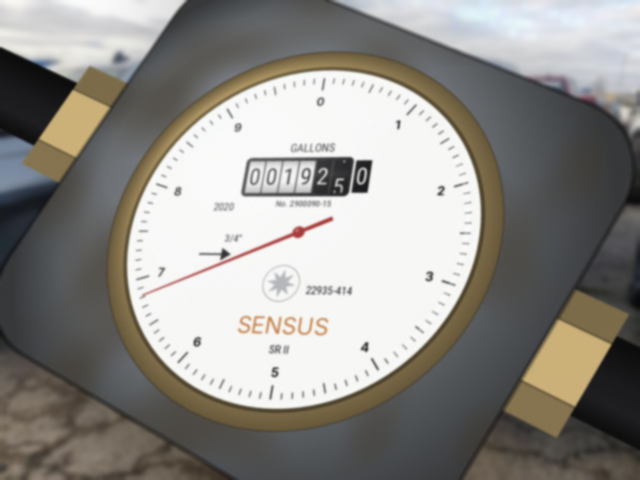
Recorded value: 19246.8 gal
